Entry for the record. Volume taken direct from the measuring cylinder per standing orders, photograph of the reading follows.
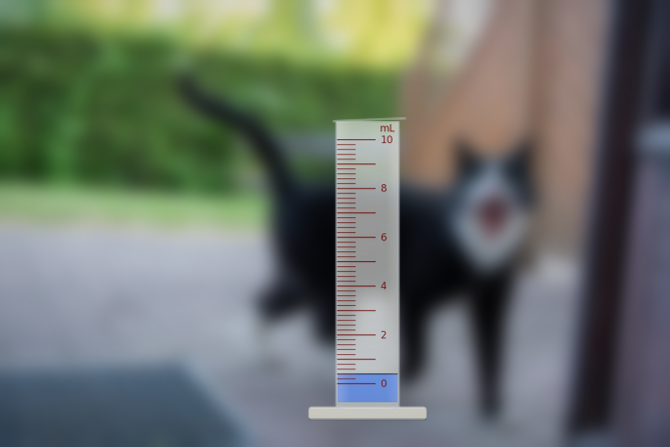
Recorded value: 0.4 mL
